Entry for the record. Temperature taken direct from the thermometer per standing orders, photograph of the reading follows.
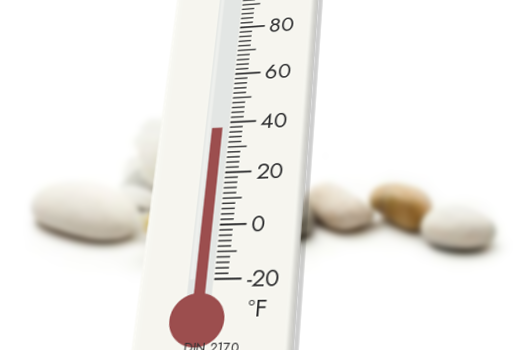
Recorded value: 38 °F
